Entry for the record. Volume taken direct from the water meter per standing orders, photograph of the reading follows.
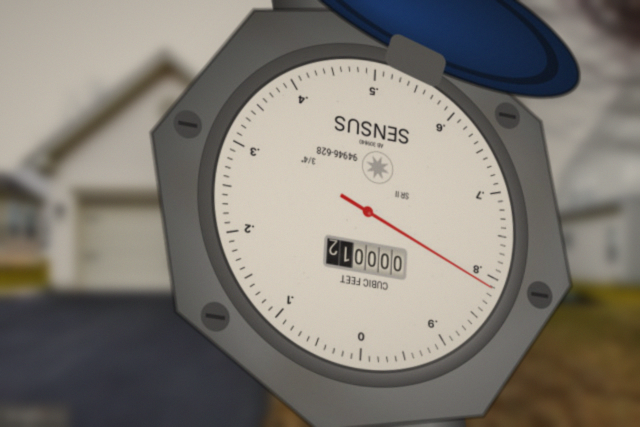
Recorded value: 11.81 ft³
